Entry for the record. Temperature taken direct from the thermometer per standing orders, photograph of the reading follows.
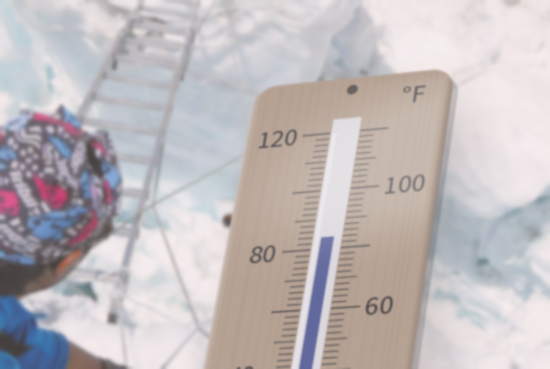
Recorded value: 84 °F
